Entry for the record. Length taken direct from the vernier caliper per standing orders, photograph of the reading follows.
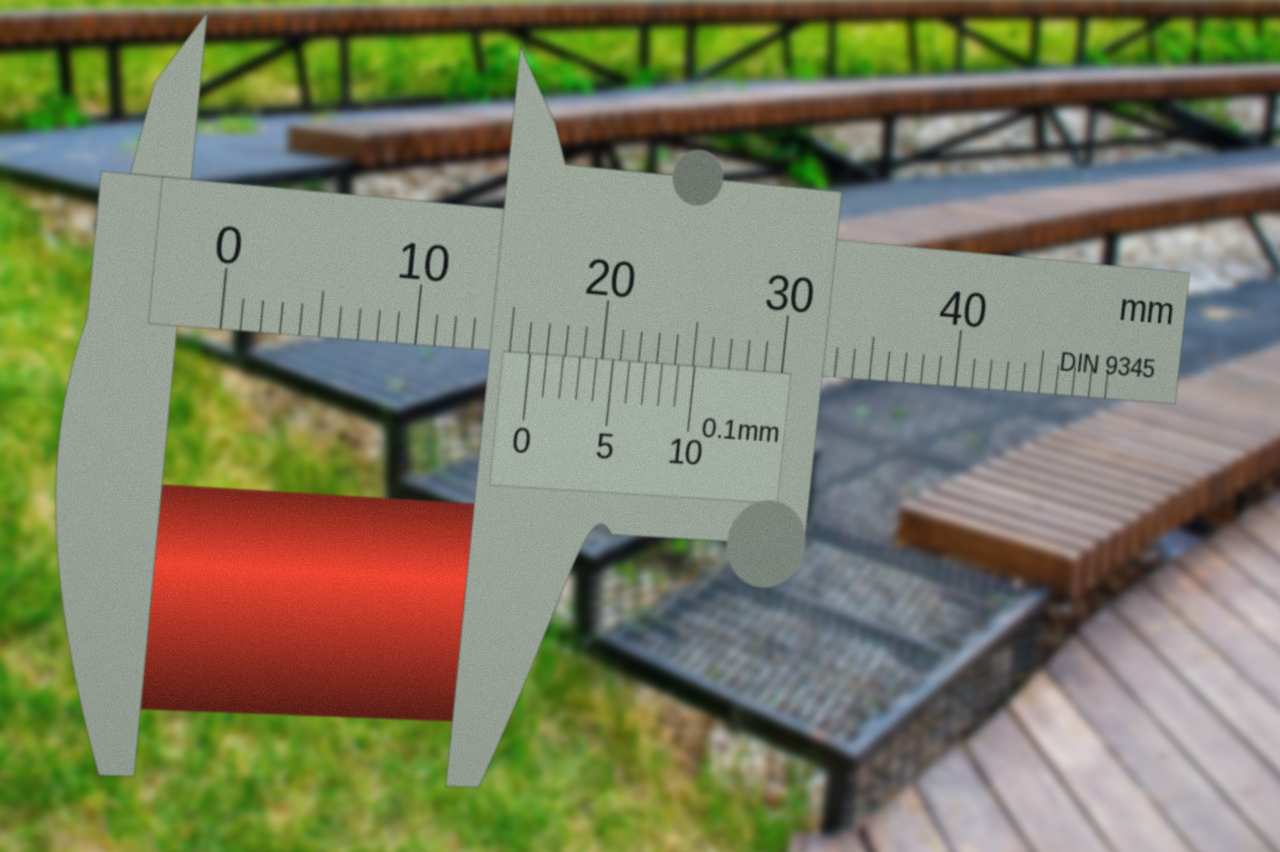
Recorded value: 16.1 mm
